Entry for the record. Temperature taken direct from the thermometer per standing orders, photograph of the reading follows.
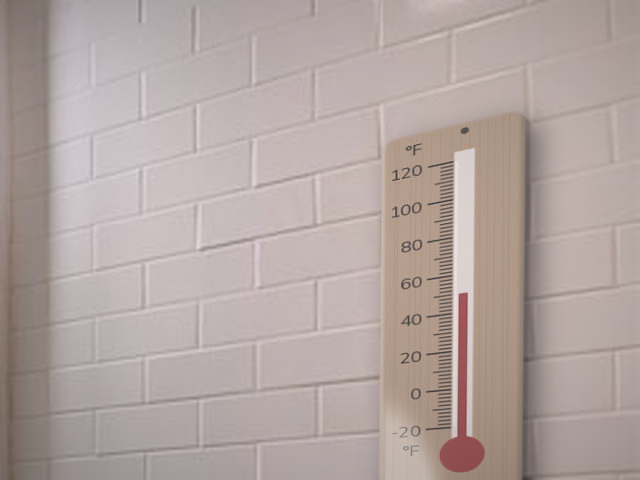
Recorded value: 50 °F
